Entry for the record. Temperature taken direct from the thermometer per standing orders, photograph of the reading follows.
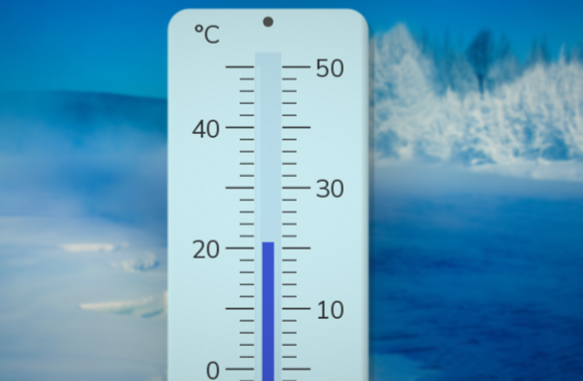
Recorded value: 21 °C
